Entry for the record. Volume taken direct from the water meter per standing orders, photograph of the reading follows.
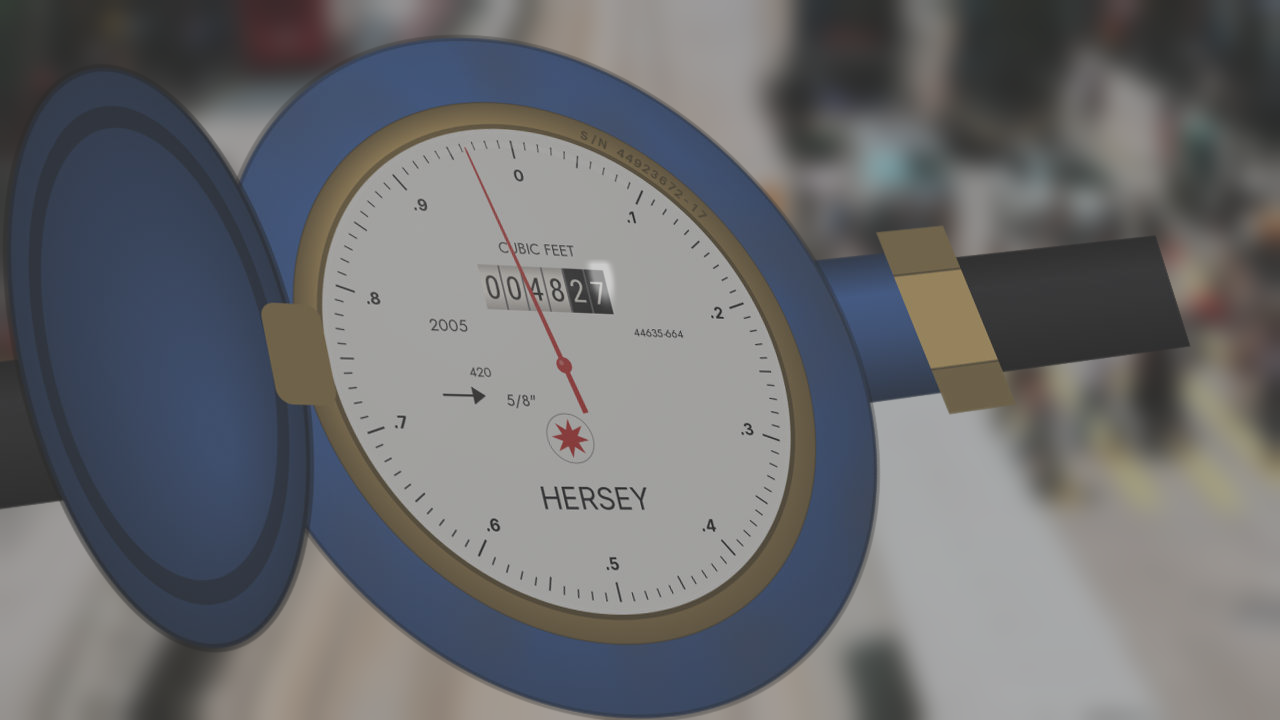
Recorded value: 4826.96 ft³
